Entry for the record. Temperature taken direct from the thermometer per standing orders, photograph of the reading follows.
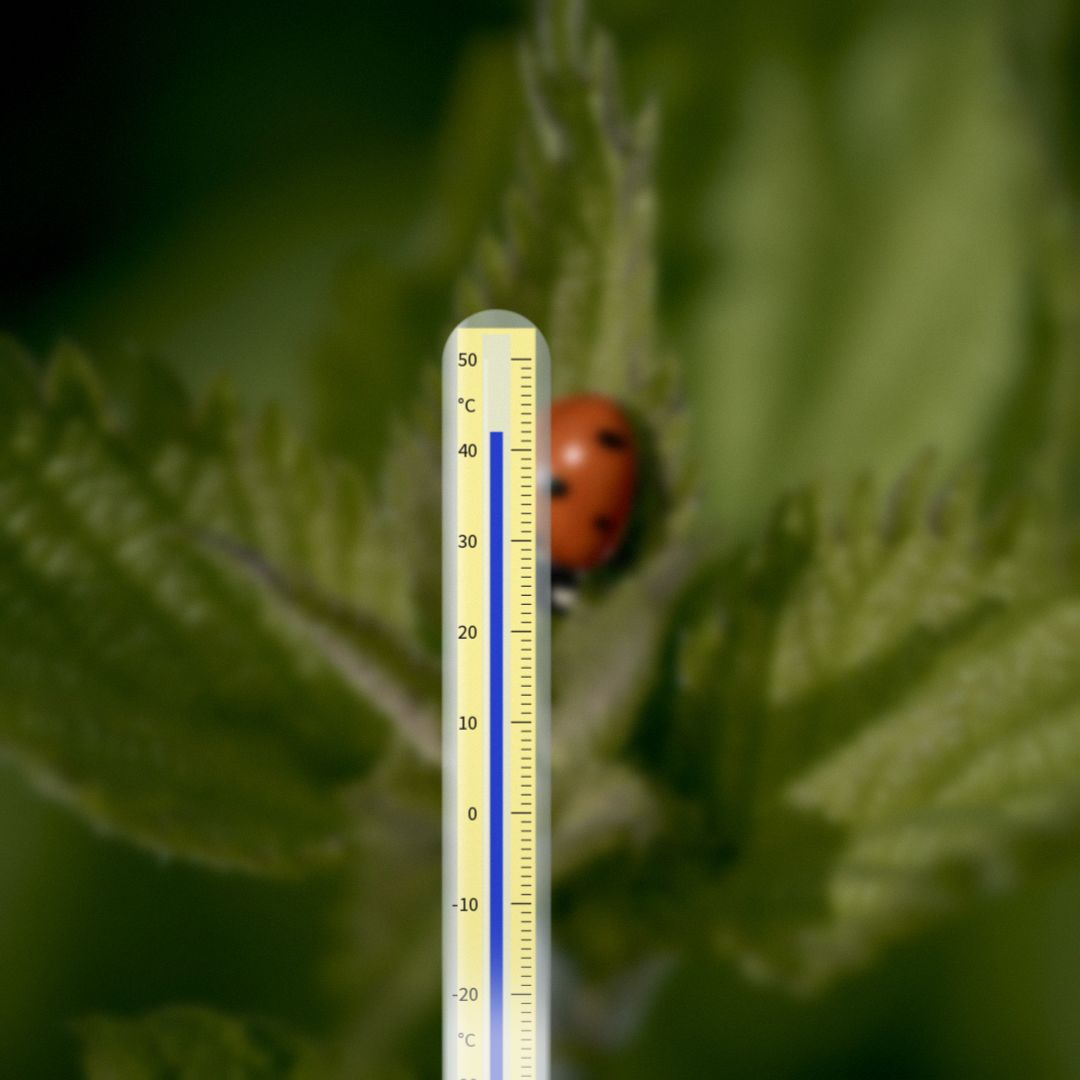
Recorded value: 42 °C
